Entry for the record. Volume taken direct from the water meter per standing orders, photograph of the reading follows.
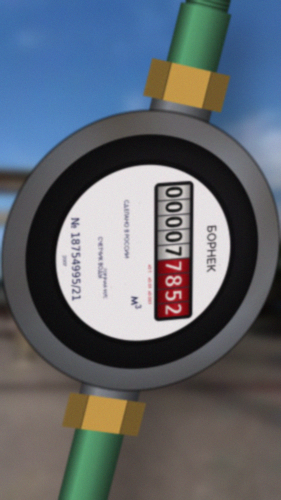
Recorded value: 7.7852 m³
